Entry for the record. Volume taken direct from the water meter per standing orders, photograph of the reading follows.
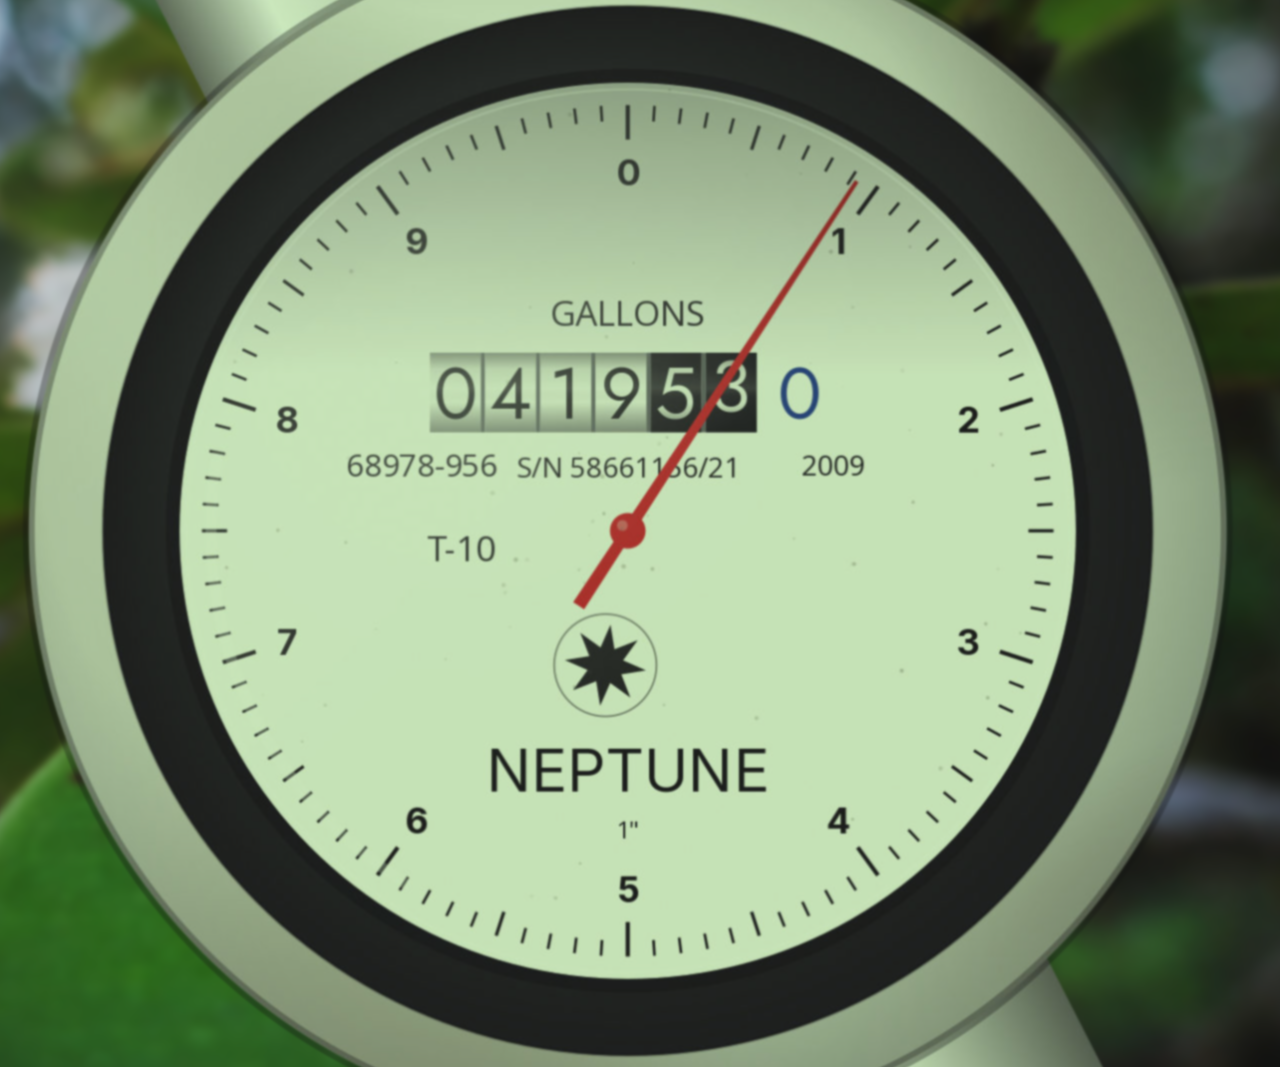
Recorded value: 419530.9 gal
